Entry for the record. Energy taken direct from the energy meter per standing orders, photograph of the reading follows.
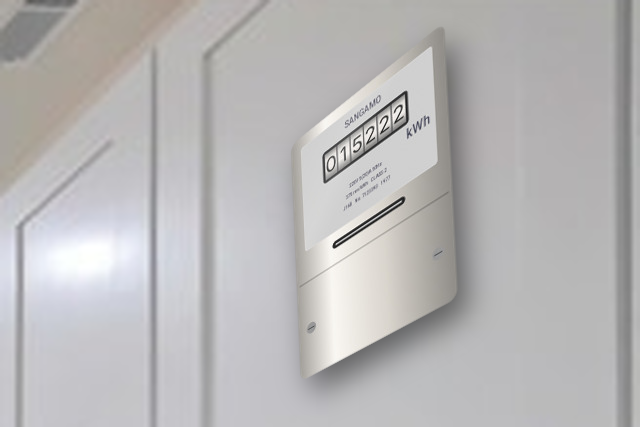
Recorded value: 15222 kWh
